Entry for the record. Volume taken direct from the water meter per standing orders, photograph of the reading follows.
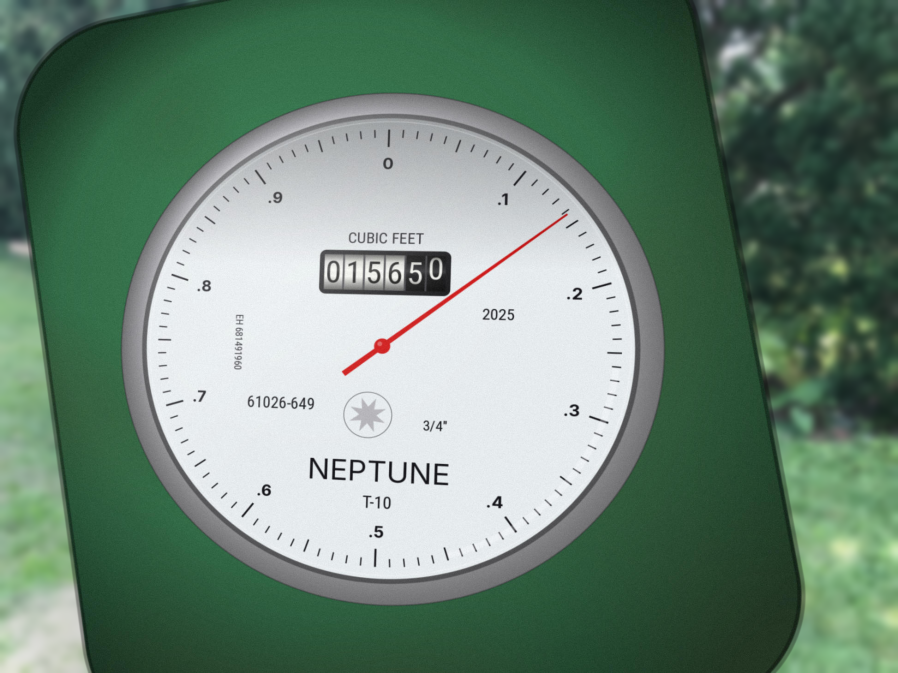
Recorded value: 15650.14 ft³
